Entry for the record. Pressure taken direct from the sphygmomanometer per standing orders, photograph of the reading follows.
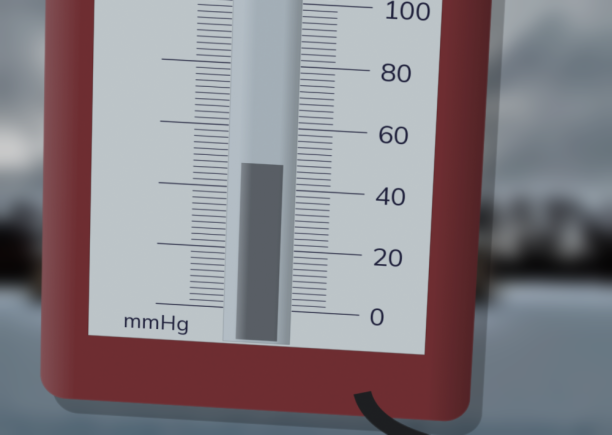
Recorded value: 48 mmHg
